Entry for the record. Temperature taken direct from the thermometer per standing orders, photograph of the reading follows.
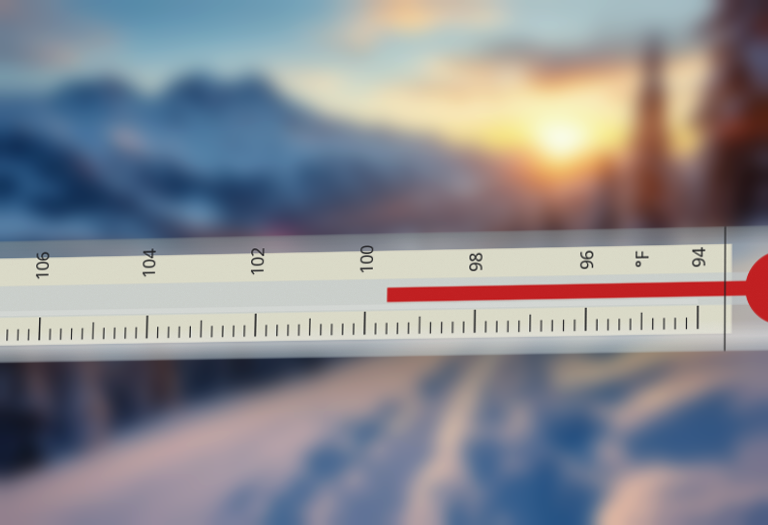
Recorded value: 99.6 °F
